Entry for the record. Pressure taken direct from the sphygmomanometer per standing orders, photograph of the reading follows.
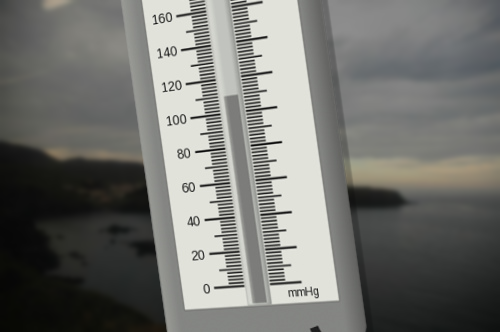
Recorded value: 110 mmHg
